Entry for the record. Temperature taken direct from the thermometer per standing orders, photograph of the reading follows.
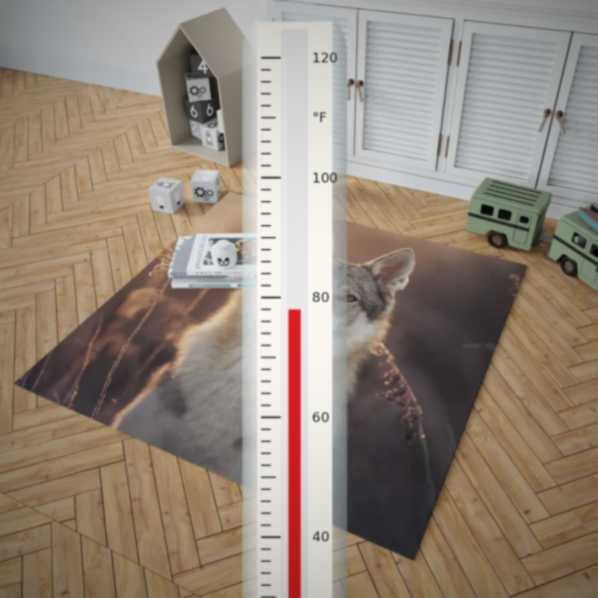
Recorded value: 78 °F
